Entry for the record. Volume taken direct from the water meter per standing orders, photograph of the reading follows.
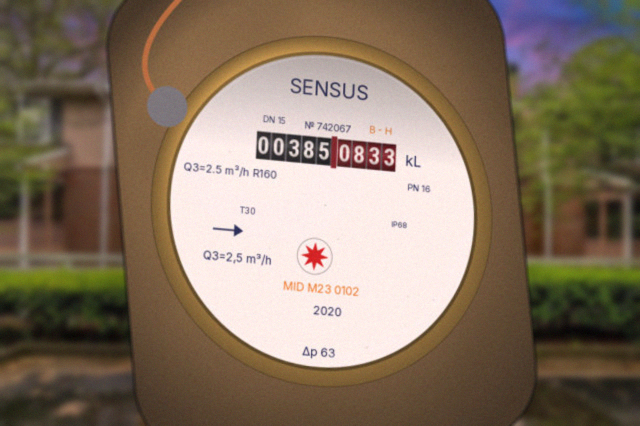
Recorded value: 385.0833 kL
